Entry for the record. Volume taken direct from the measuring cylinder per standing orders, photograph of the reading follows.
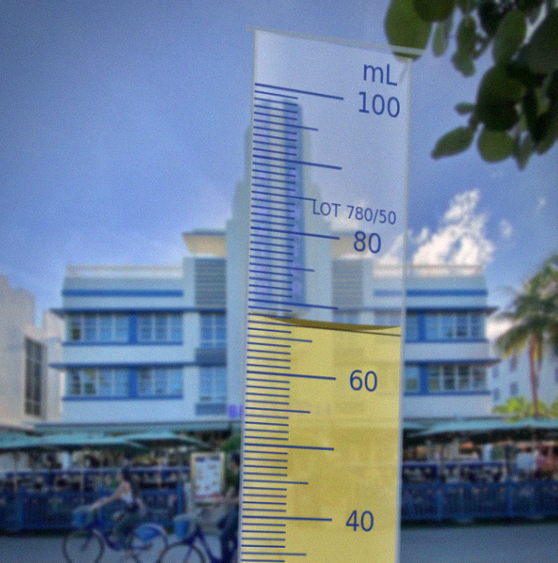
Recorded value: 67 mL
